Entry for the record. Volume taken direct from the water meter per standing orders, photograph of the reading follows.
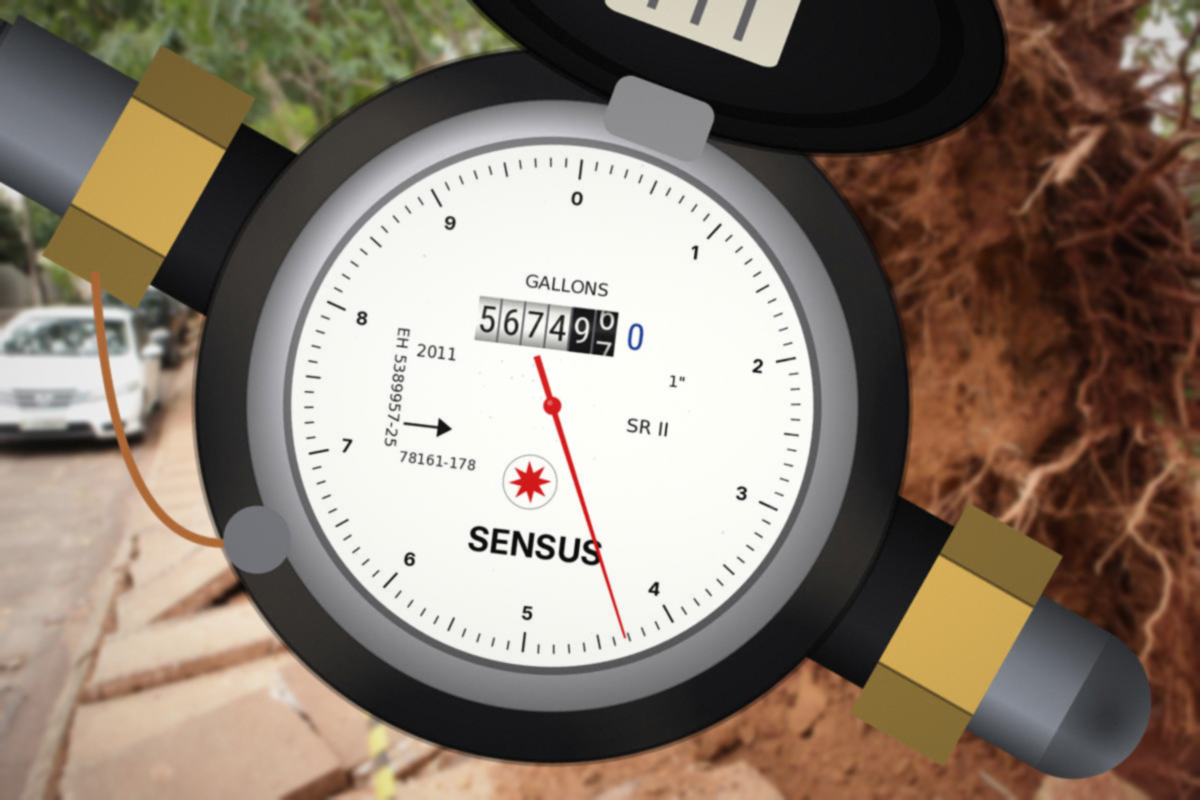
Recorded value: 5674964.3 gal
